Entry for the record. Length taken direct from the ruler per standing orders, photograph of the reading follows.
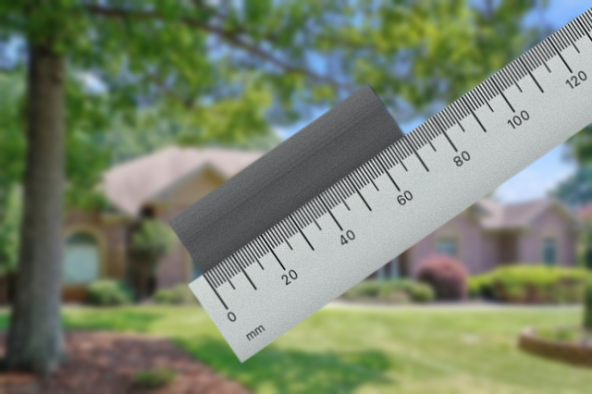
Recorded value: 70 mm
